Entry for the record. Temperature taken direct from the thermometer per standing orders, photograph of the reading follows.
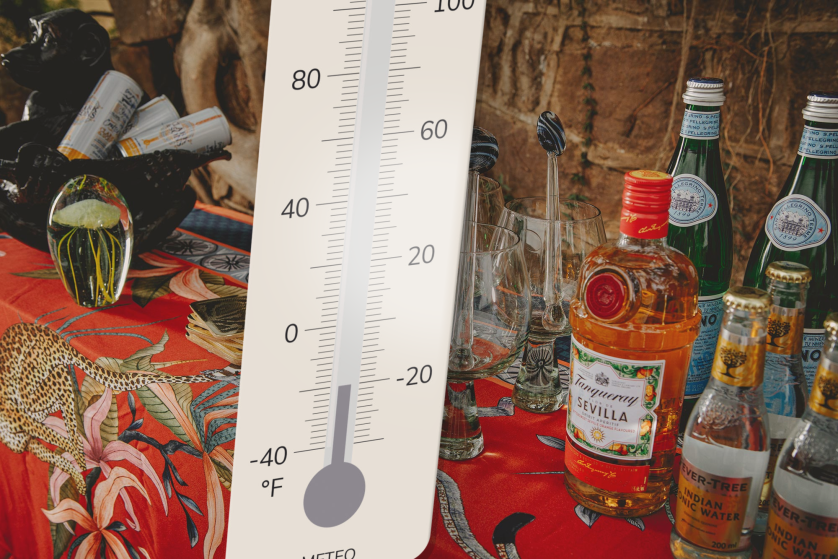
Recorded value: -20 °F
